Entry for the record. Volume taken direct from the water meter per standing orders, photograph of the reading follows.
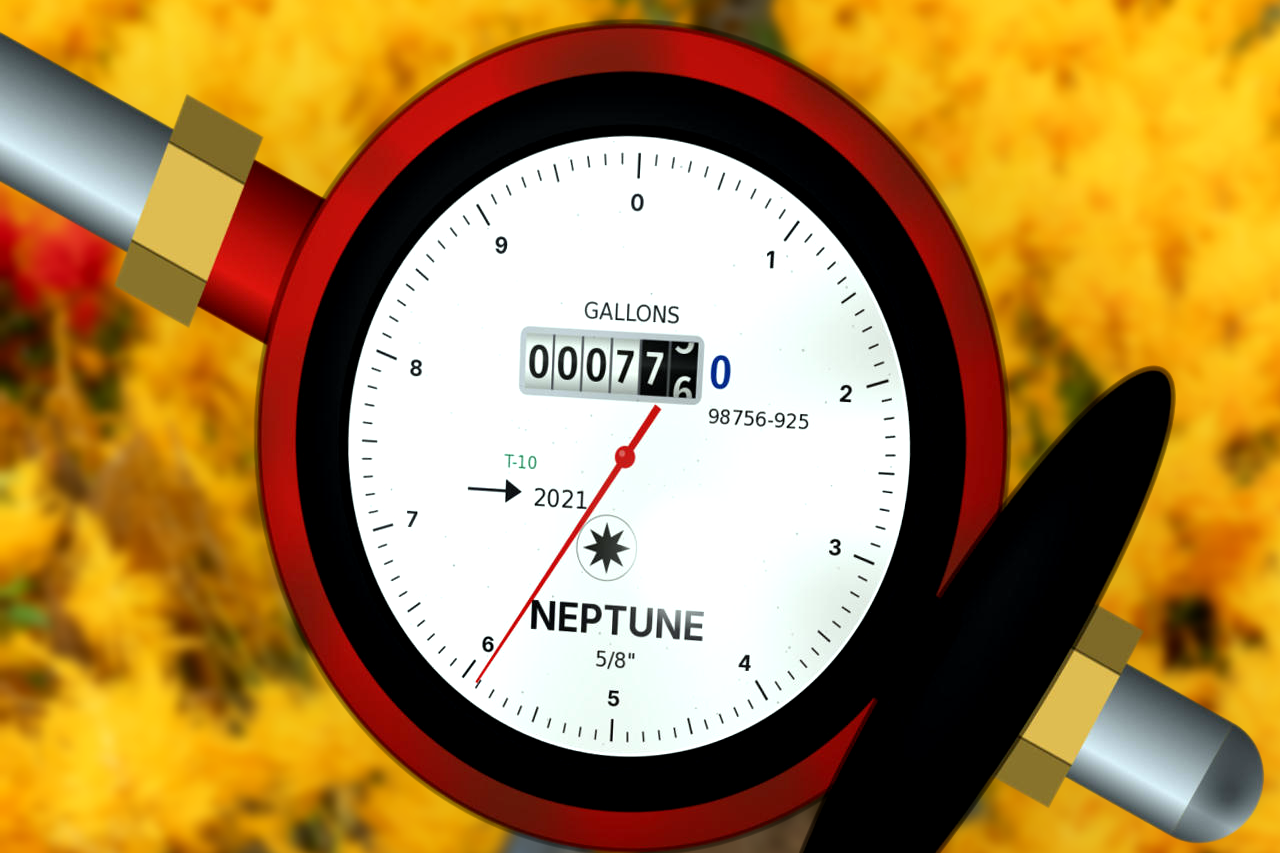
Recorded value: 7755.9 gal
